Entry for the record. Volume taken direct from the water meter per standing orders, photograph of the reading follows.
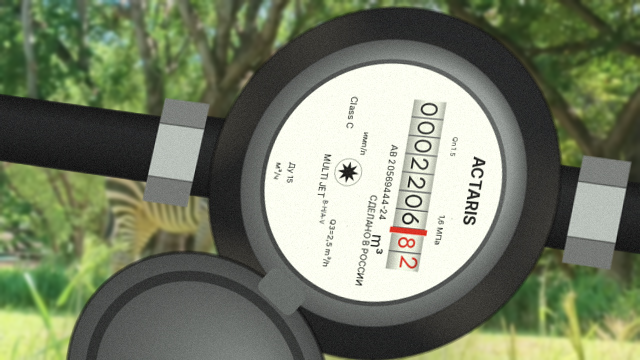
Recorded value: 2206.82 m³
